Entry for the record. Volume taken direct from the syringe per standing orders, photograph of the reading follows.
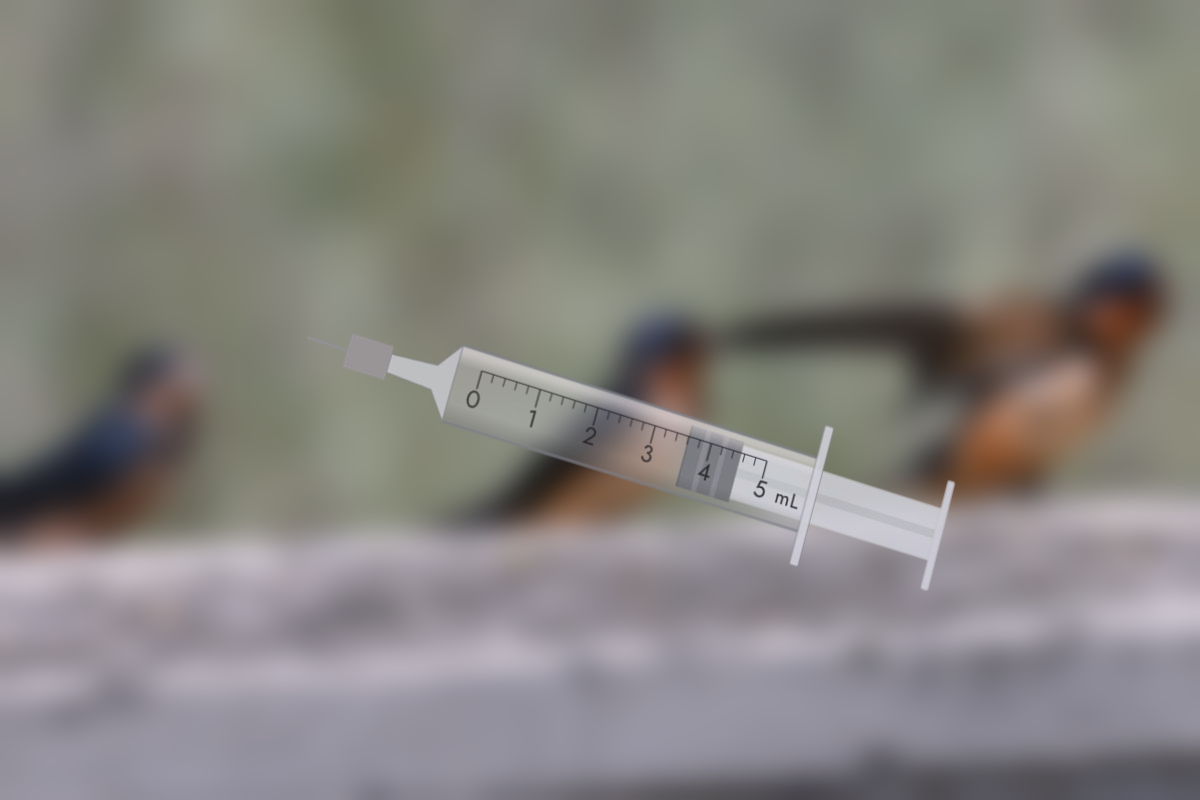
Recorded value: 3.6 mL
